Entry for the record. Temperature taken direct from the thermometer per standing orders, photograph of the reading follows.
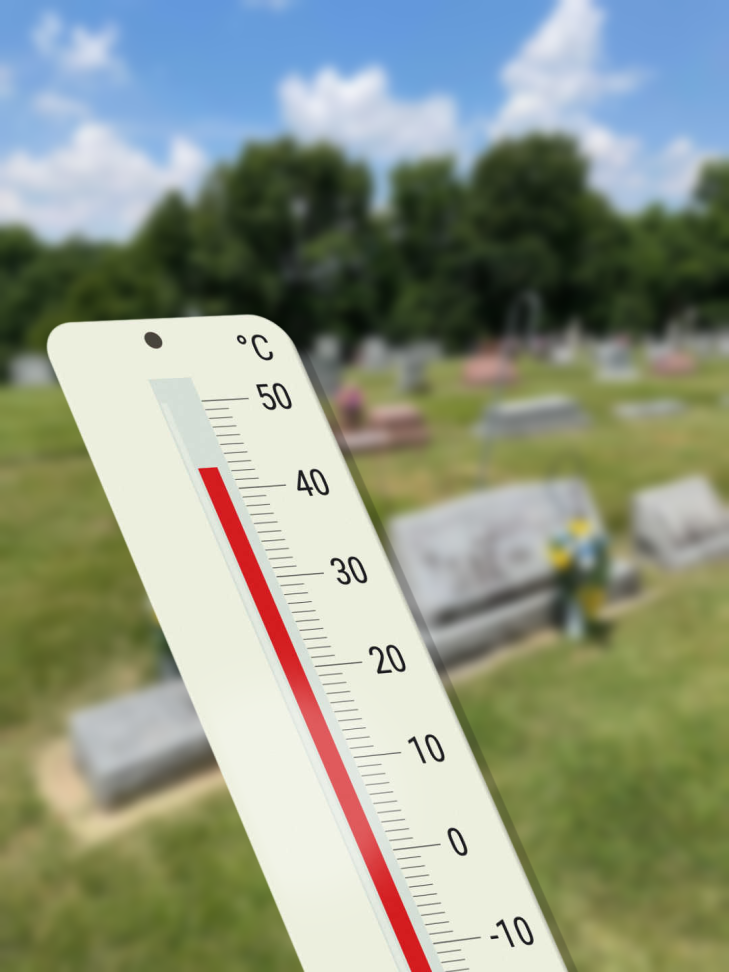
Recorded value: 42.5 °C
